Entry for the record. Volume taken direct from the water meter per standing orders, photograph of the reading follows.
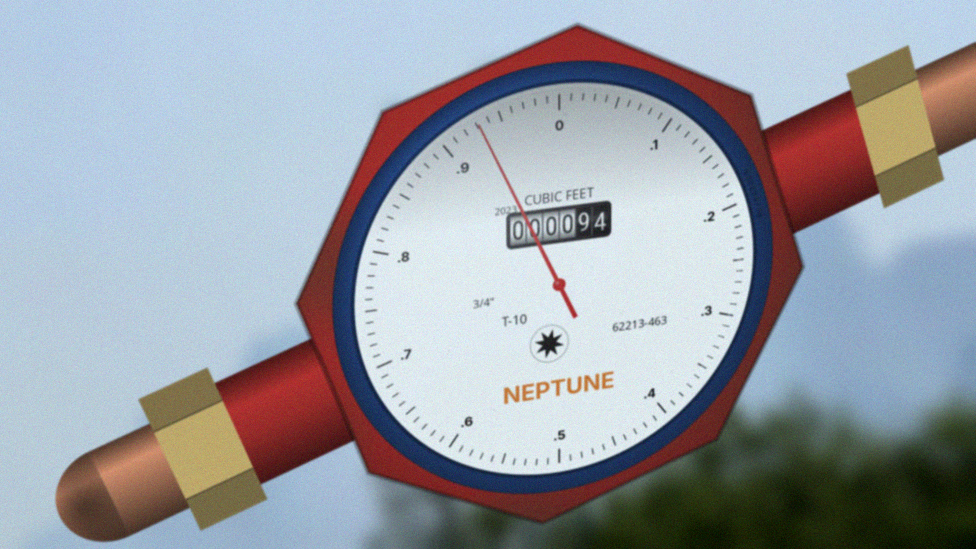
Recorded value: 93.93 ft³
